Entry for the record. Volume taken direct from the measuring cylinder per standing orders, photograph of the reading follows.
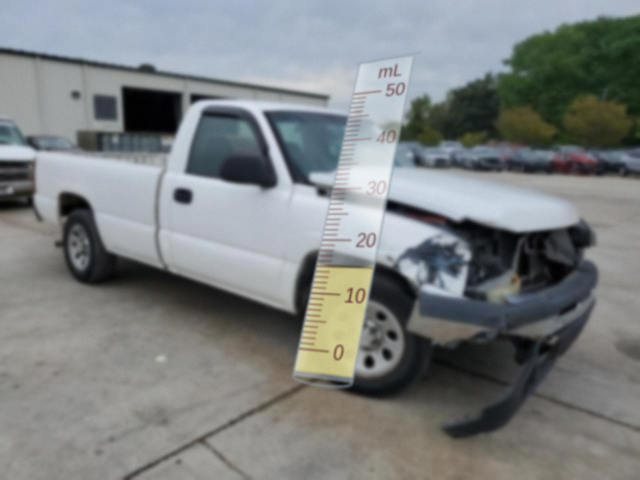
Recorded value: 15 mL
